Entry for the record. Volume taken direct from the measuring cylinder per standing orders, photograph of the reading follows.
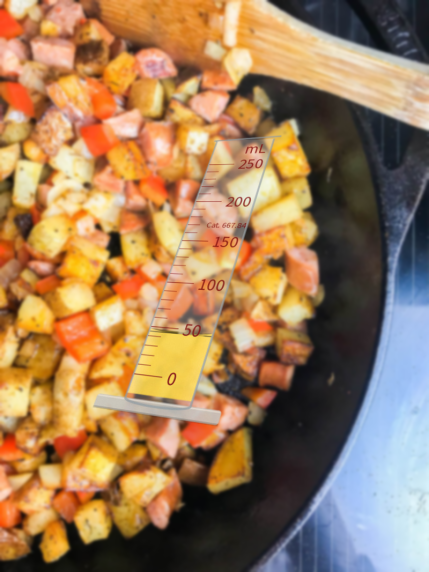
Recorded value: 45 mL
